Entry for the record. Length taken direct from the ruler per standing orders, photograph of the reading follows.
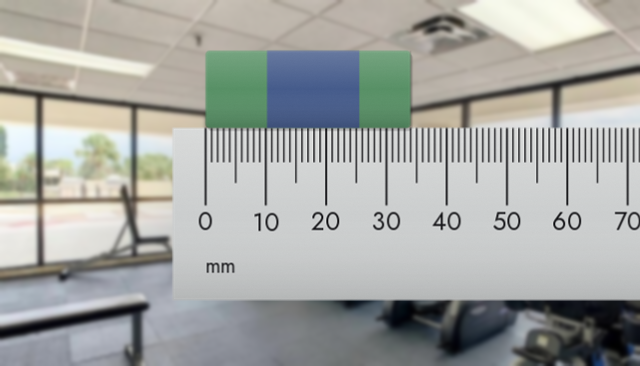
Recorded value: 34 mm
